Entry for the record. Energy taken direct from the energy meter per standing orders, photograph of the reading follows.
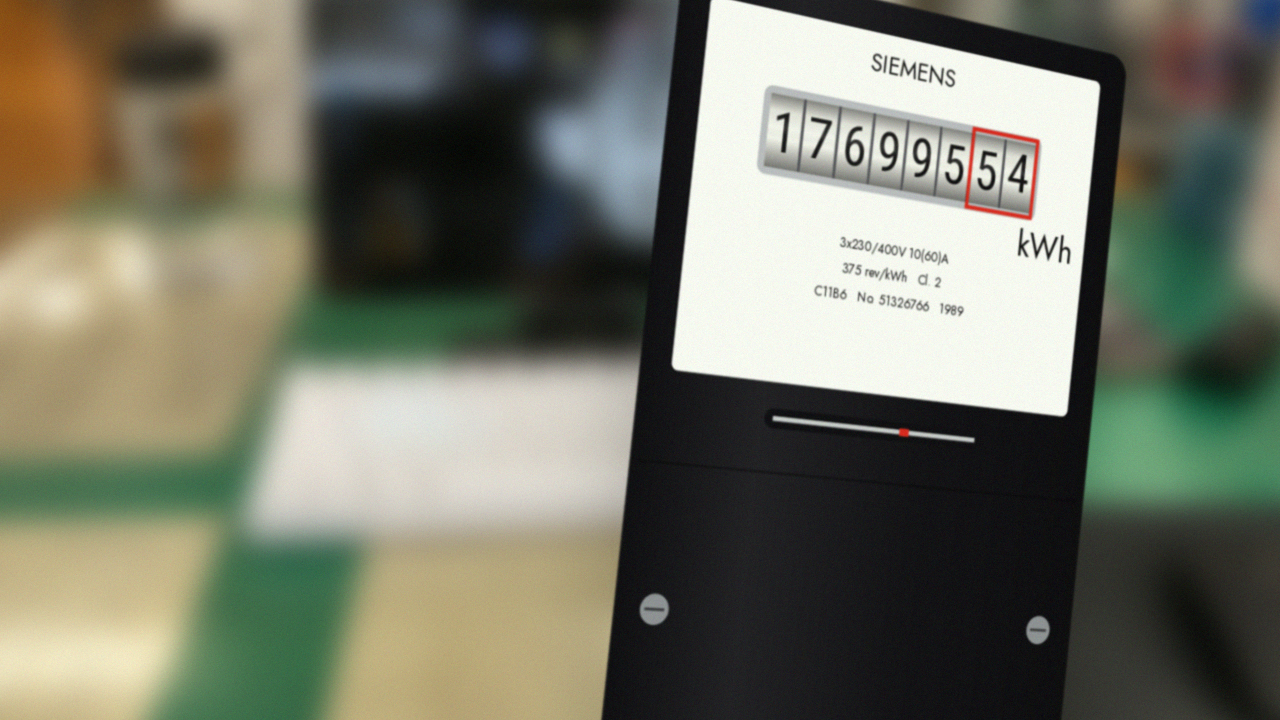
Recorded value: 176995.54 kWh
